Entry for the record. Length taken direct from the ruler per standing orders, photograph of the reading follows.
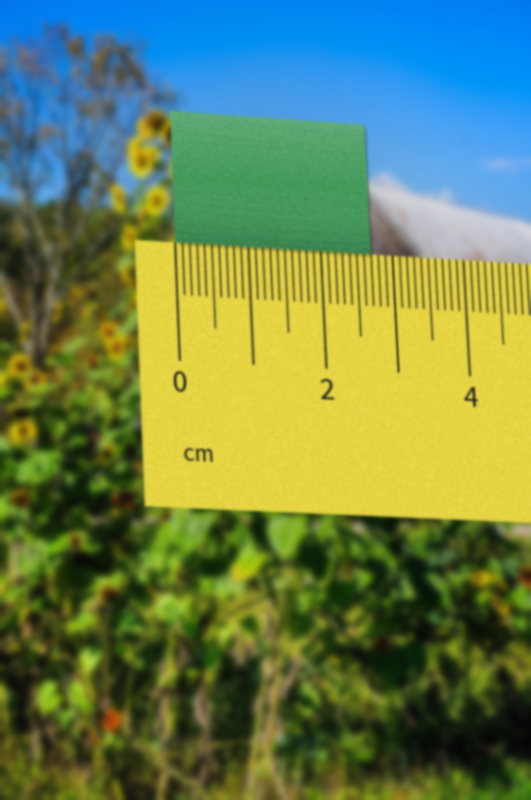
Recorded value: 2.7 cm
